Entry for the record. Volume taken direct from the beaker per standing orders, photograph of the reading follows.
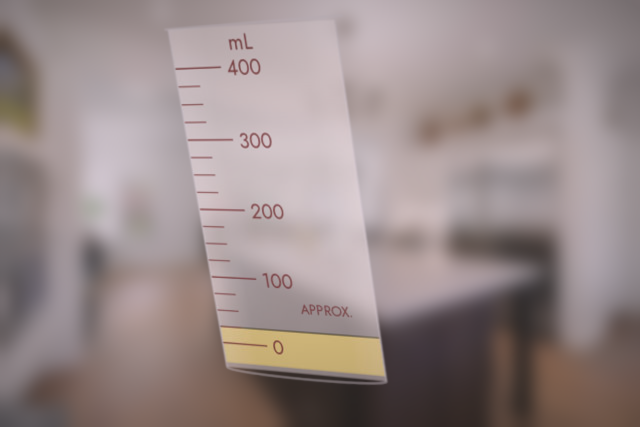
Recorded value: 25 mL
